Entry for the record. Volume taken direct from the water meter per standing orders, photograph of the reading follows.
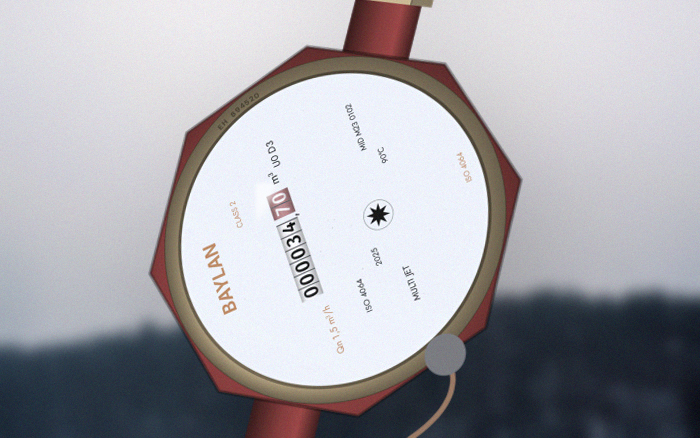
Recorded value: 34.70 m³
